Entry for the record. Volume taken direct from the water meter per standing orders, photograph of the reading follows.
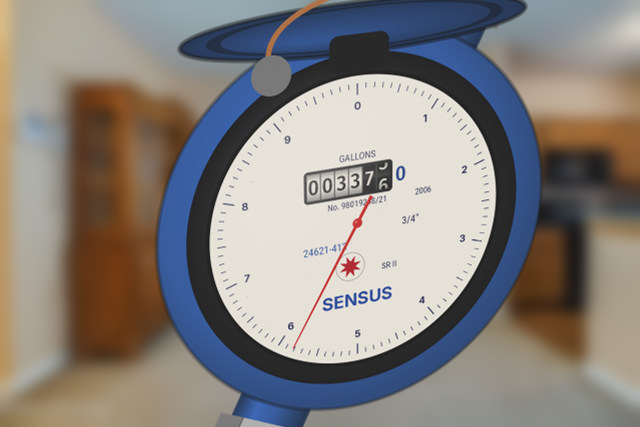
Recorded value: 33755.8 gal
